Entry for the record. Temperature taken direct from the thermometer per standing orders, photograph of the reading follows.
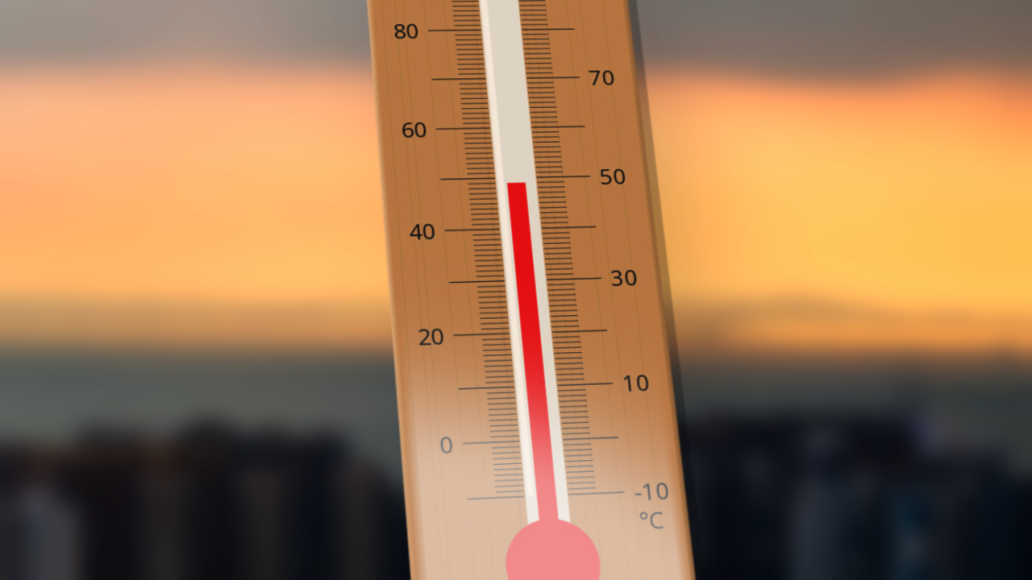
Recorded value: 49 °C
